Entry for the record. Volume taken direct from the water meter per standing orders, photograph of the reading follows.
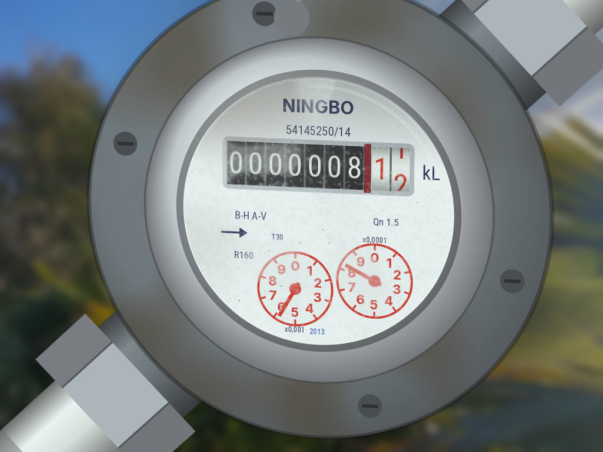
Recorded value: 8.1158 kL
